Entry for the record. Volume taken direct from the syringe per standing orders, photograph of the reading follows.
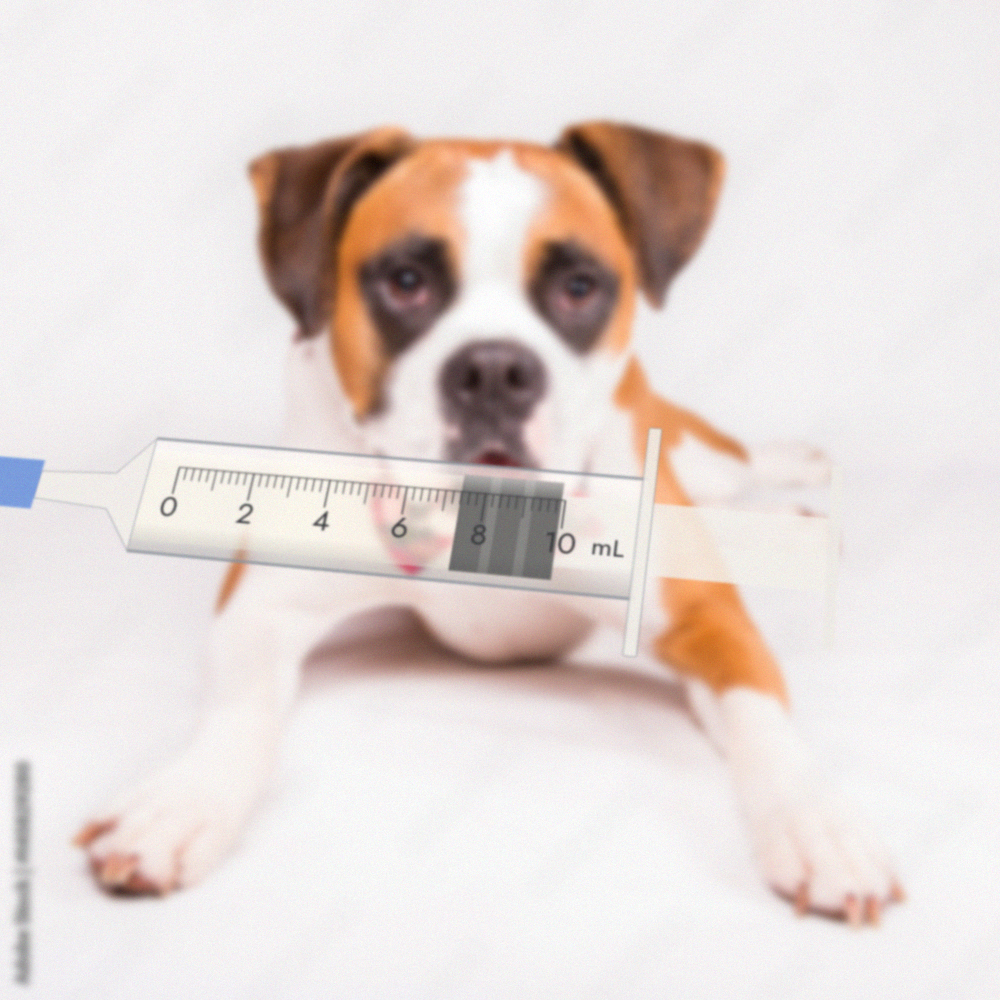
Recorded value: 7.4 mL
